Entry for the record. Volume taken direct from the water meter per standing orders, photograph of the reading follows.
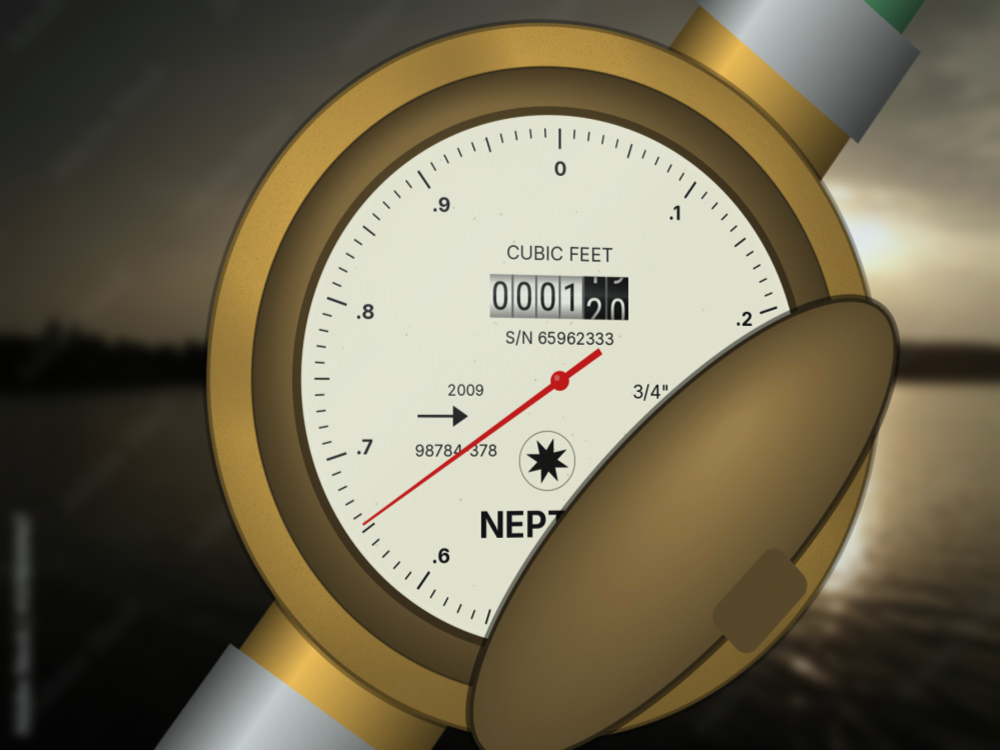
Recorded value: 119.65 ft³
